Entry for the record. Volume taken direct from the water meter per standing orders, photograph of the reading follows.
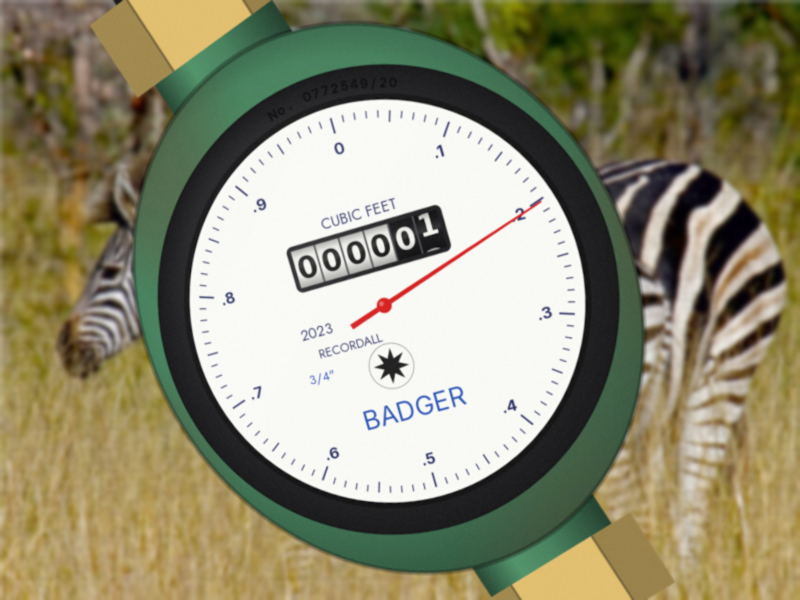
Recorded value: 1.20 ft³
